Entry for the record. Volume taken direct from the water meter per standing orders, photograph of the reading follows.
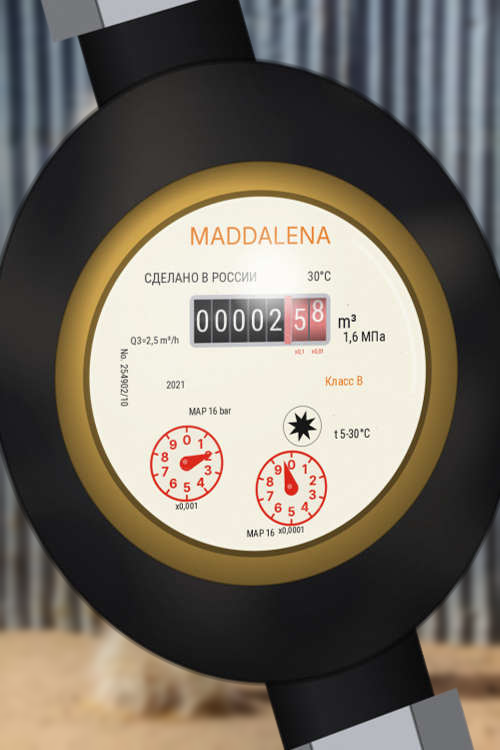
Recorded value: 2.5819 m³
